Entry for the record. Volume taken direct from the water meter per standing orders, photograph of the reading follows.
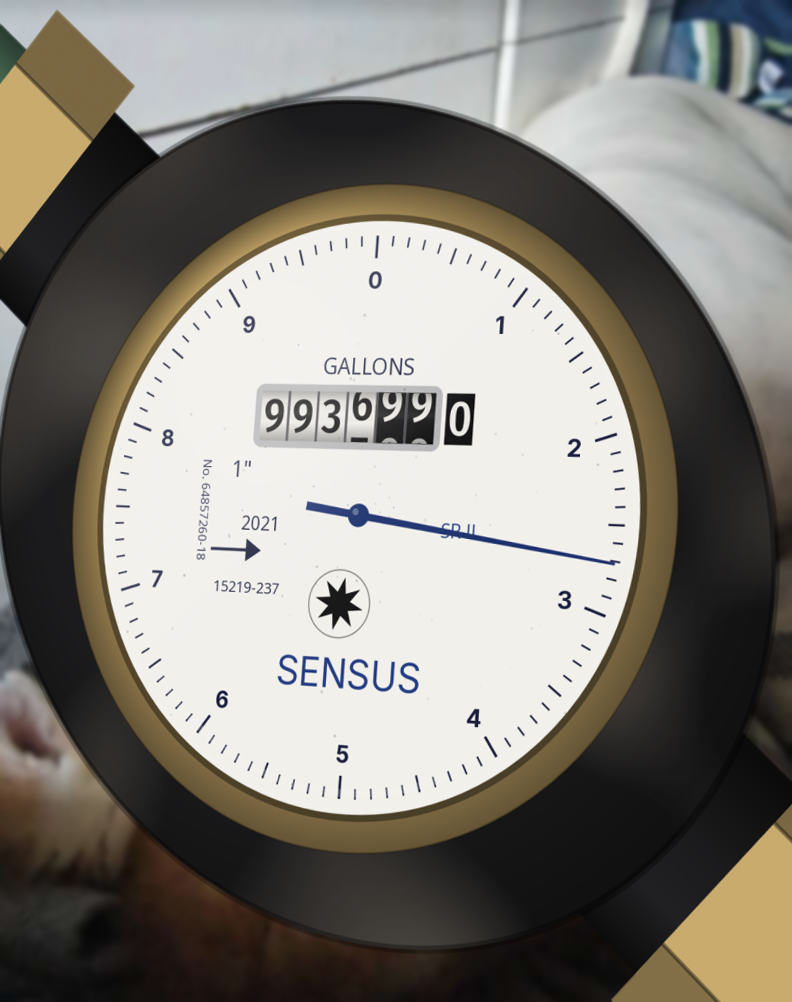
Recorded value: 9936992.7 gal
